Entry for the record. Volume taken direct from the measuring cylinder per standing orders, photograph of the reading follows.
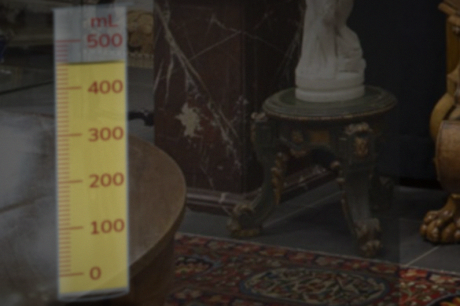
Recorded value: 450 mL
